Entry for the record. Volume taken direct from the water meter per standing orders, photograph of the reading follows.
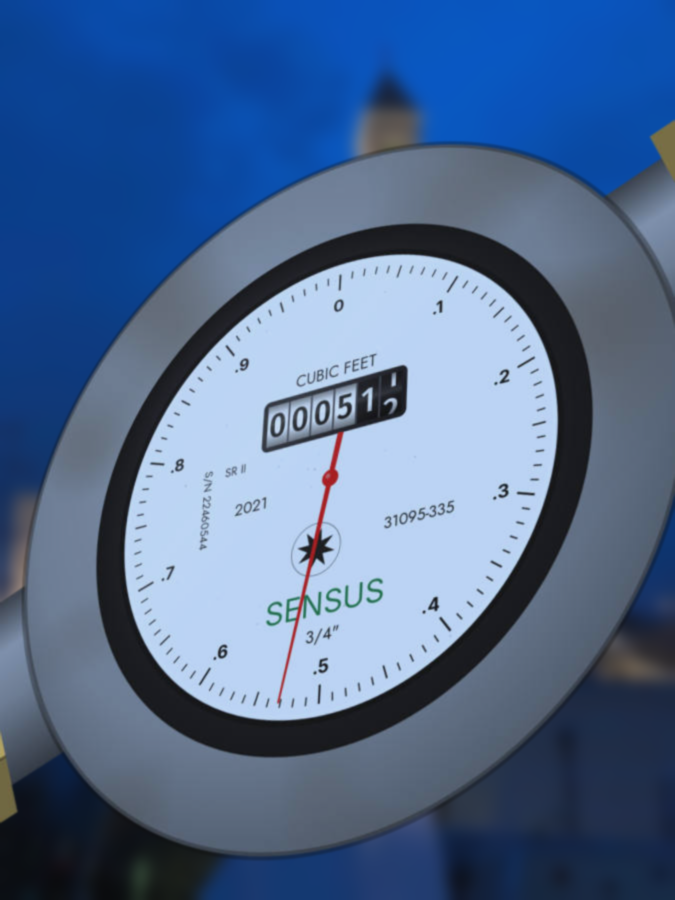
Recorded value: 511.53 ft³
